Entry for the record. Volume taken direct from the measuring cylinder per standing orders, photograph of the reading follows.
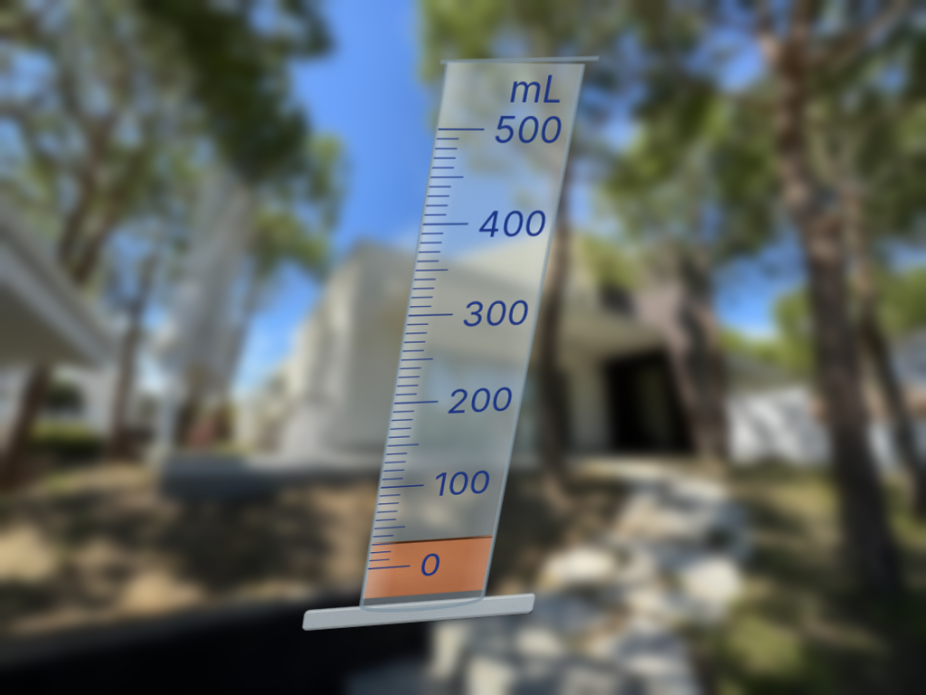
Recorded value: 30 mL
